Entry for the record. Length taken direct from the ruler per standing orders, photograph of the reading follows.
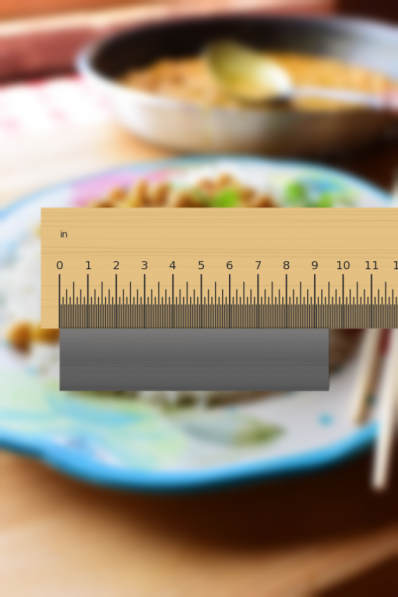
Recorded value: 9.5 in
